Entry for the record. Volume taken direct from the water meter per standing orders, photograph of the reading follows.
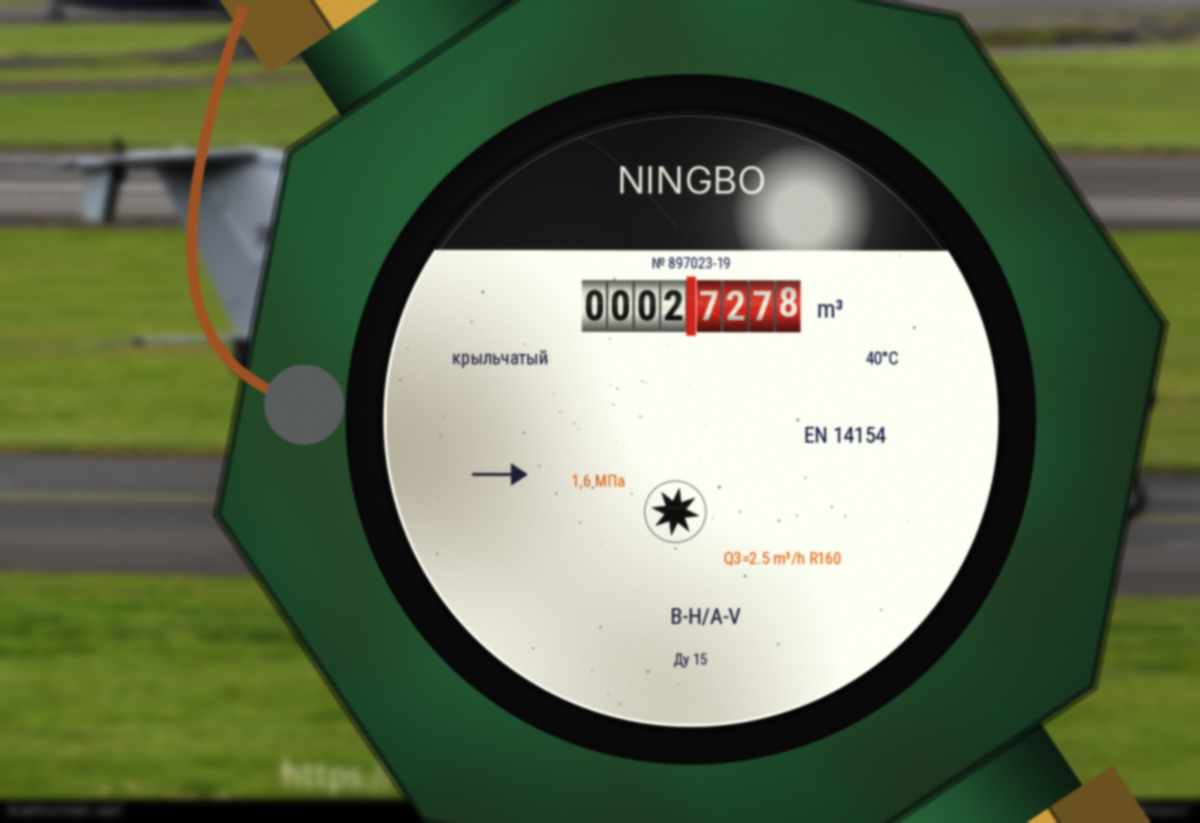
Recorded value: 2.7278 m³
